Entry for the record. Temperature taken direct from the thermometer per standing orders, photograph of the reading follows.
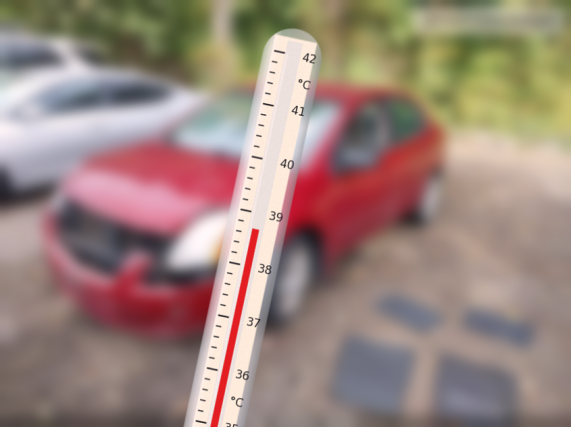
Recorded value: 38.7 °C
